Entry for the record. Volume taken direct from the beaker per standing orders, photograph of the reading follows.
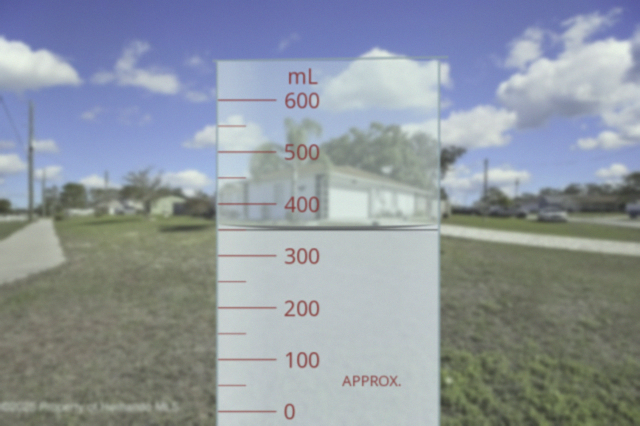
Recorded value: 350 mL
